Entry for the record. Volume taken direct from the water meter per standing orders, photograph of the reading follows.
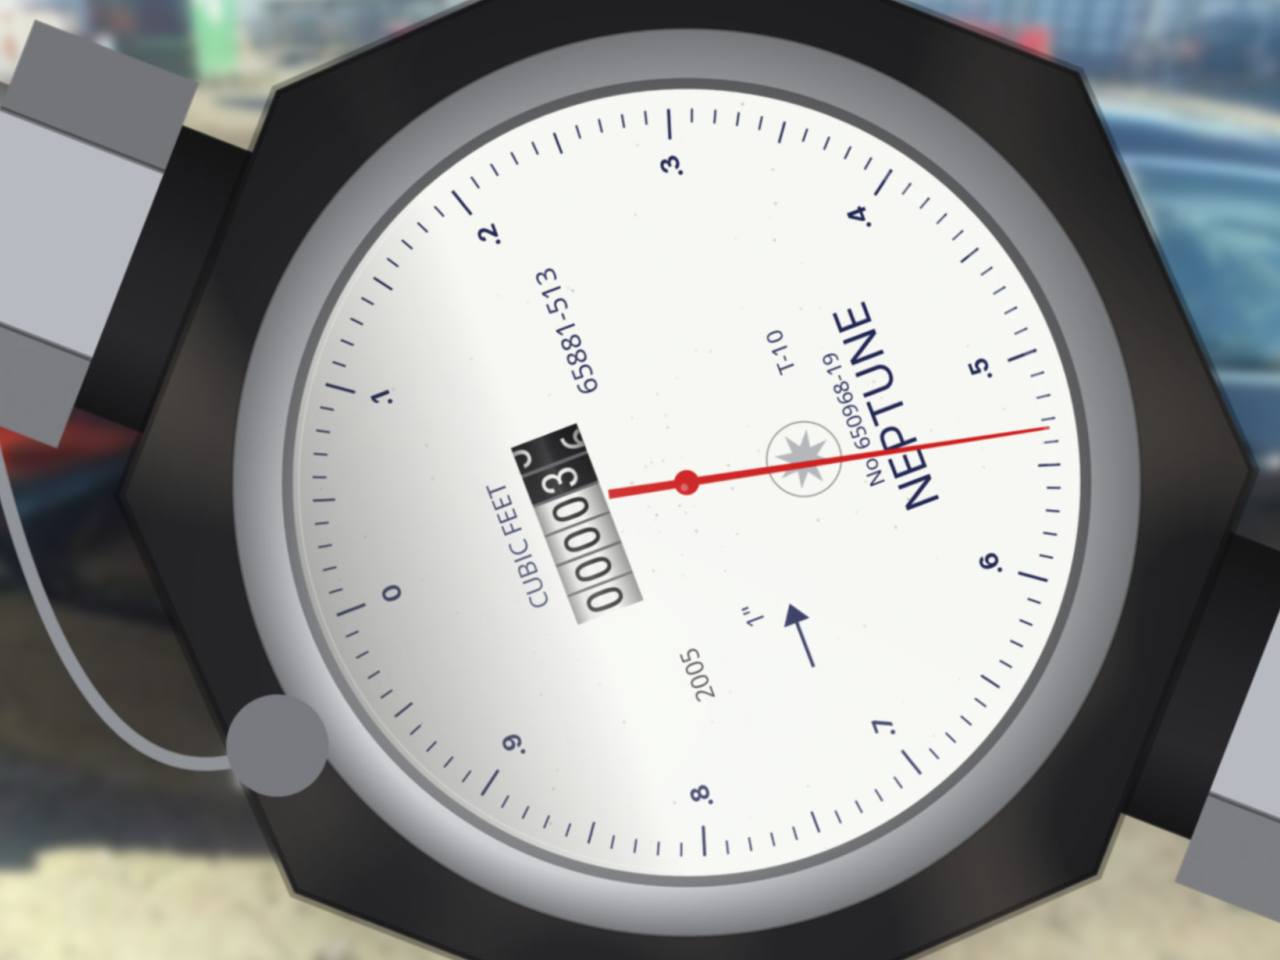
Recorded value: 35.53 ft³
